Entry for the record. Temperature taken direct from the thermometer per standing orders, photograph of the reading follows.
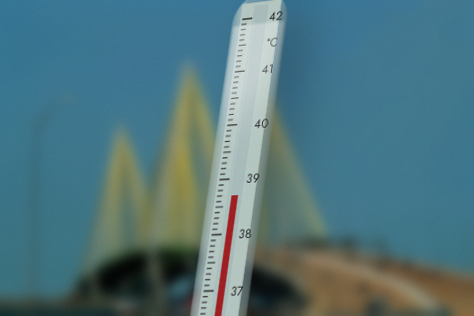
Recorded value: 38.7 °C
